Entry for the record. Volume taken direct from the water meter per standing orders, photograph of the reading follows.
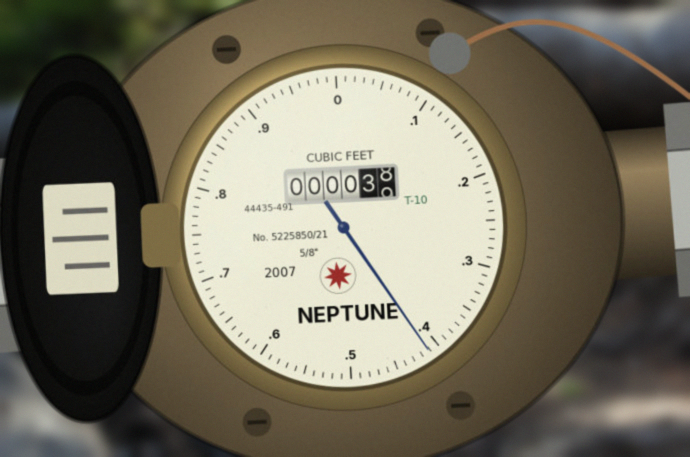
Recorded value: 38.41 ft³
